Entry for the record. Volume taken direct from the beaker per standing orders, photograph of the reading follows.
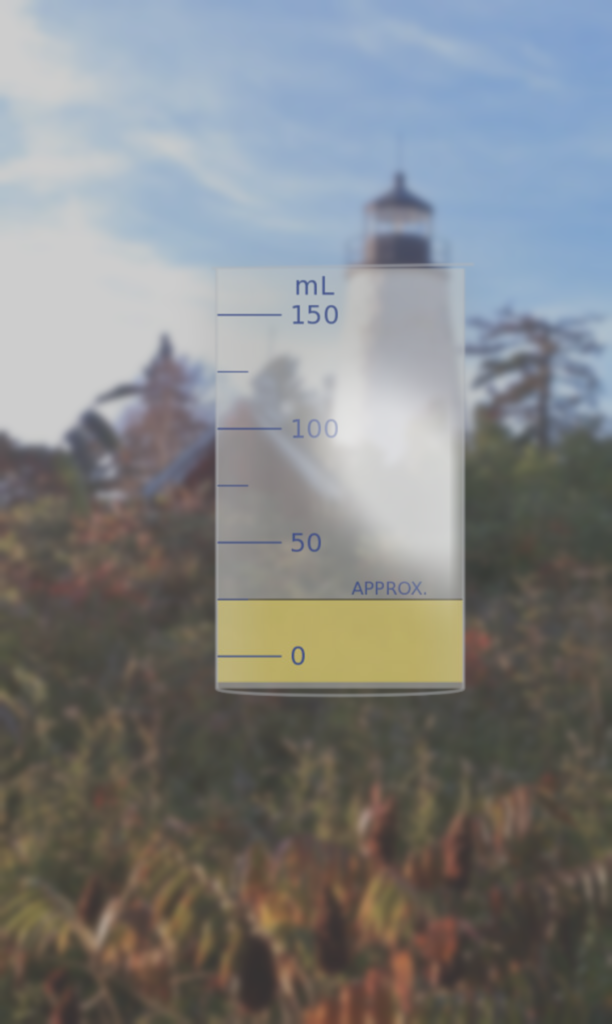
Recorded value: 25 mL
